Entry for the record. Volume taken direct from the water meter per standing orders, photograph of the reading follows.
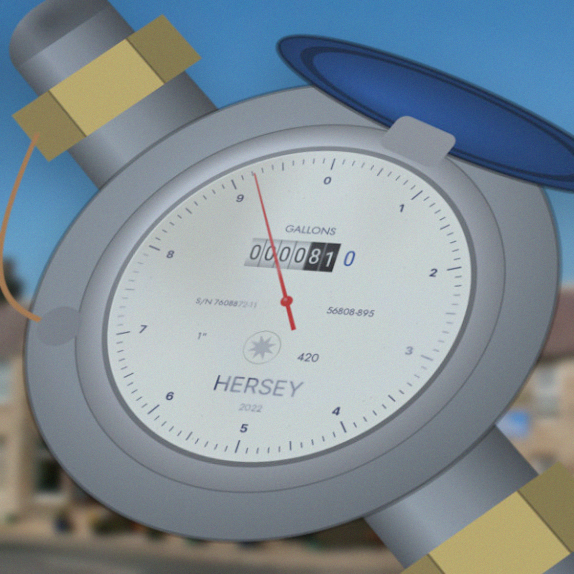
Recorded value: 809.2 gal
